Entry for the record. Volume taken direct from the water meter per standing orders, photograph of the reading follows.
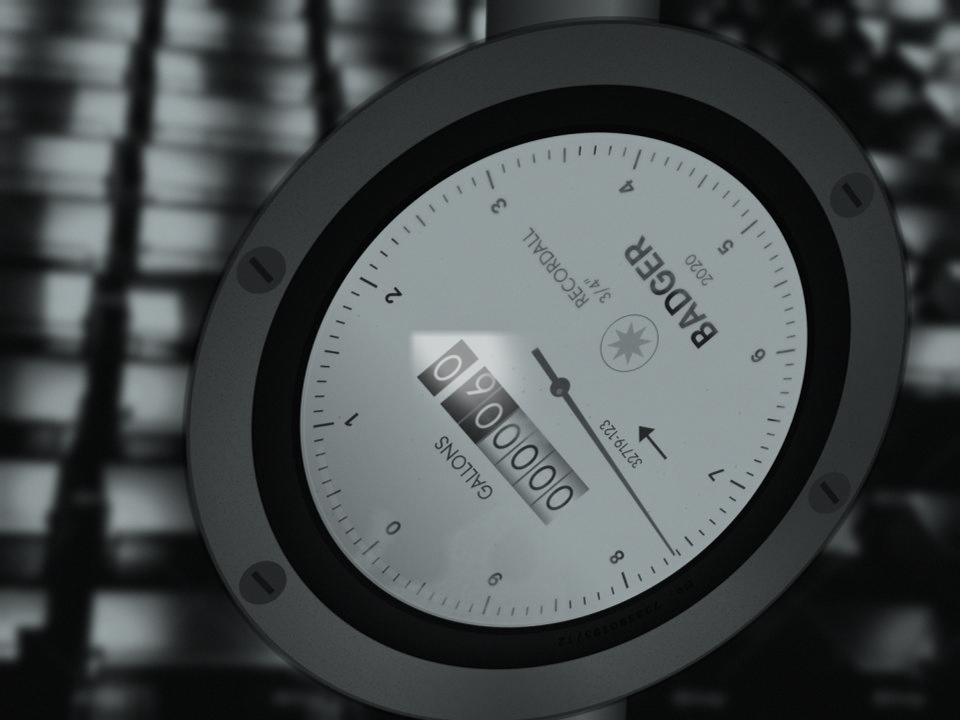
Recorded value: 57.6 gal
